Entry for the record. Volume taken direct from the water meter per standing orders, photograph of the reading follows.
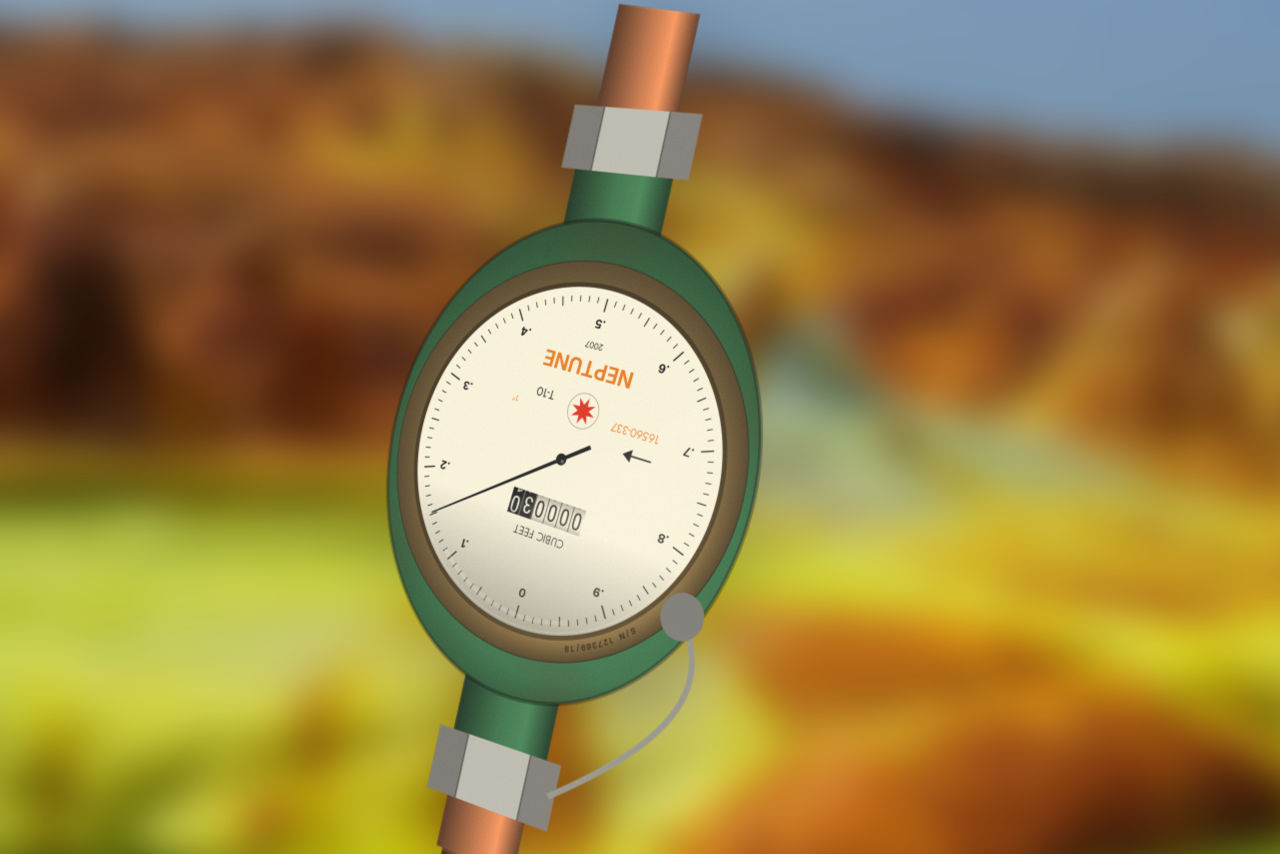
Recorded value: 30.15 ft³
